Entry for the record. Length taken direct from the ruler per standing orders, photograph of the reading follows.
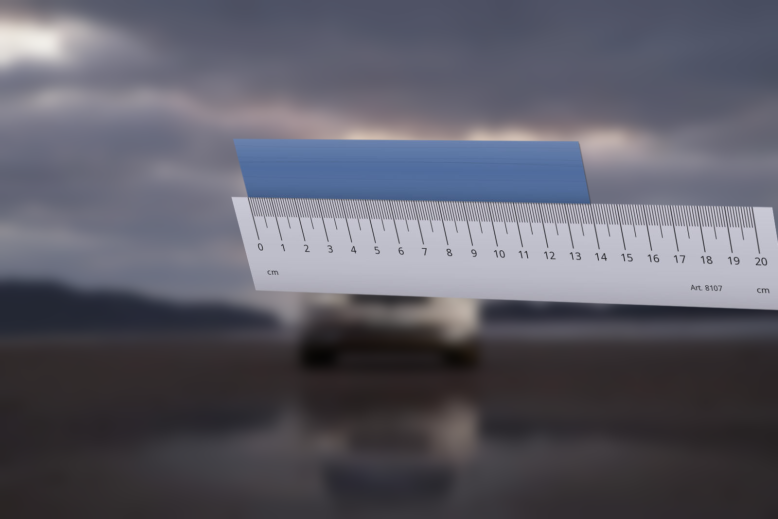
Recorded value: 14 cm
